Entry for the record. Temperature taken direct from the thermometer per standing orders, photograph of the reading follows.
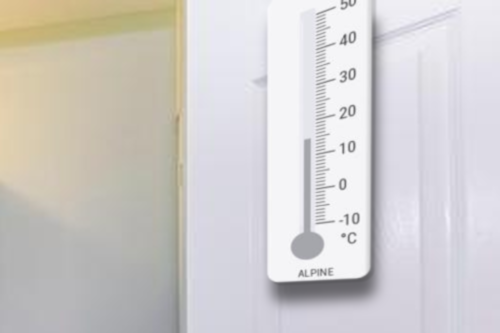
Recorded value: 15 °C
